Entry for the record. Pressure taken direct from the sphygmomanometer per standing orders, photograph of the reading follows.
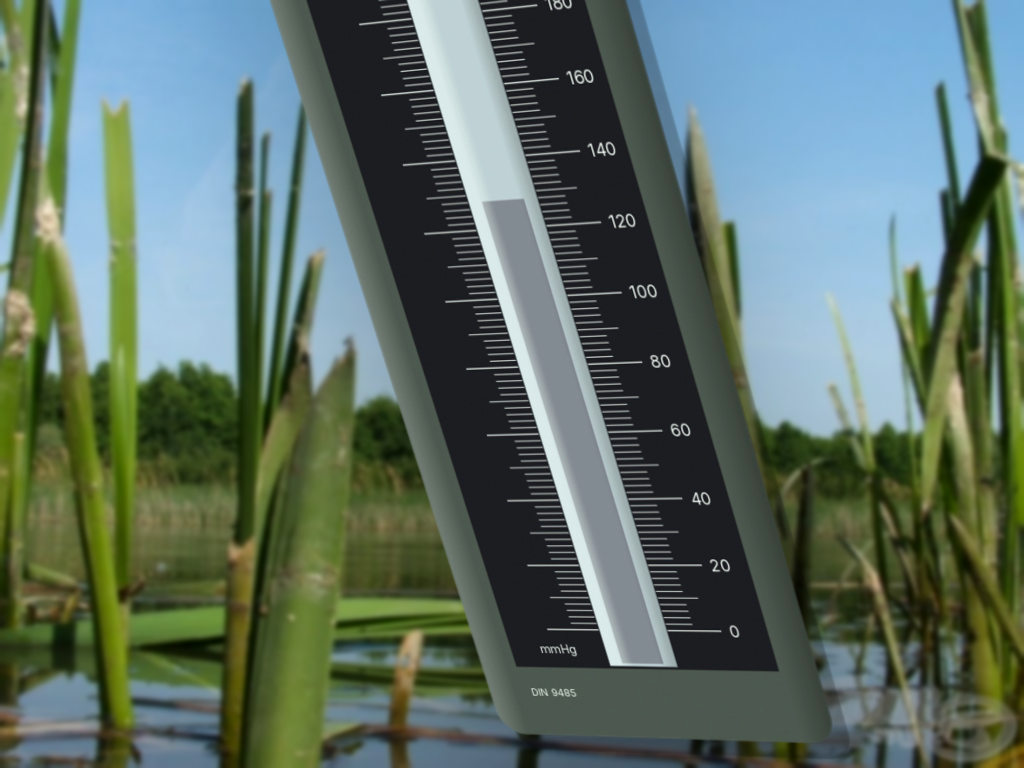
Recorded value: 128 mmHg
